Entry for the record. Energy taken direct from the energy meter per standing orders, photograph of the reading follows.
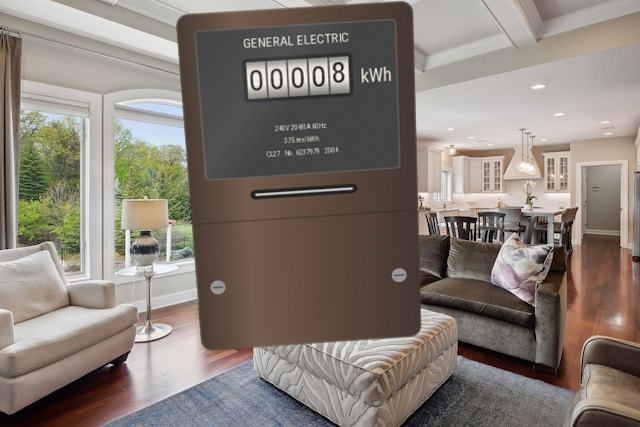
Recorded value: 8 kWh
